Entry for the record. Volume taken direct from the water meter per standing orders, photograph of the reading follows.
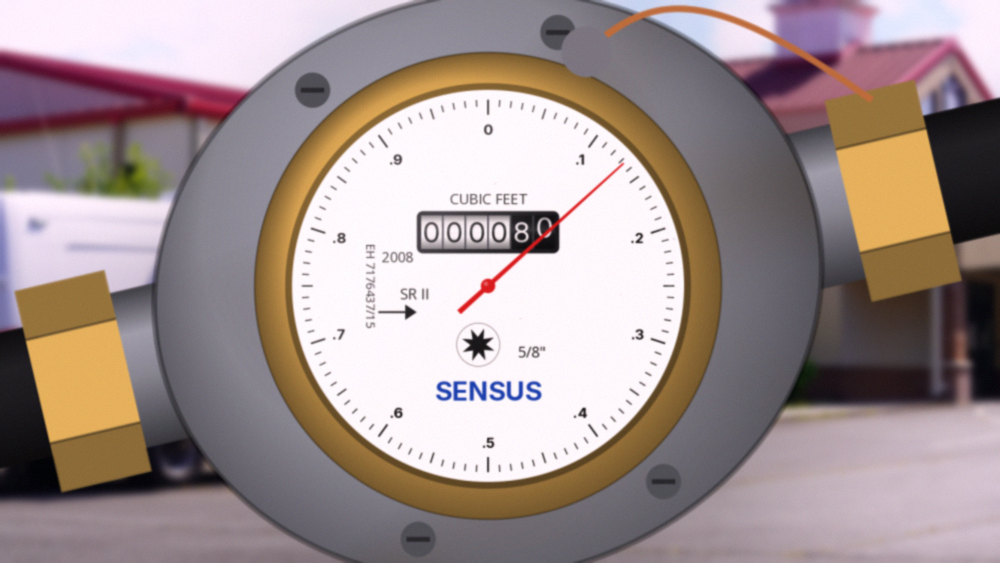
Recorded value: 80.13 ft³
